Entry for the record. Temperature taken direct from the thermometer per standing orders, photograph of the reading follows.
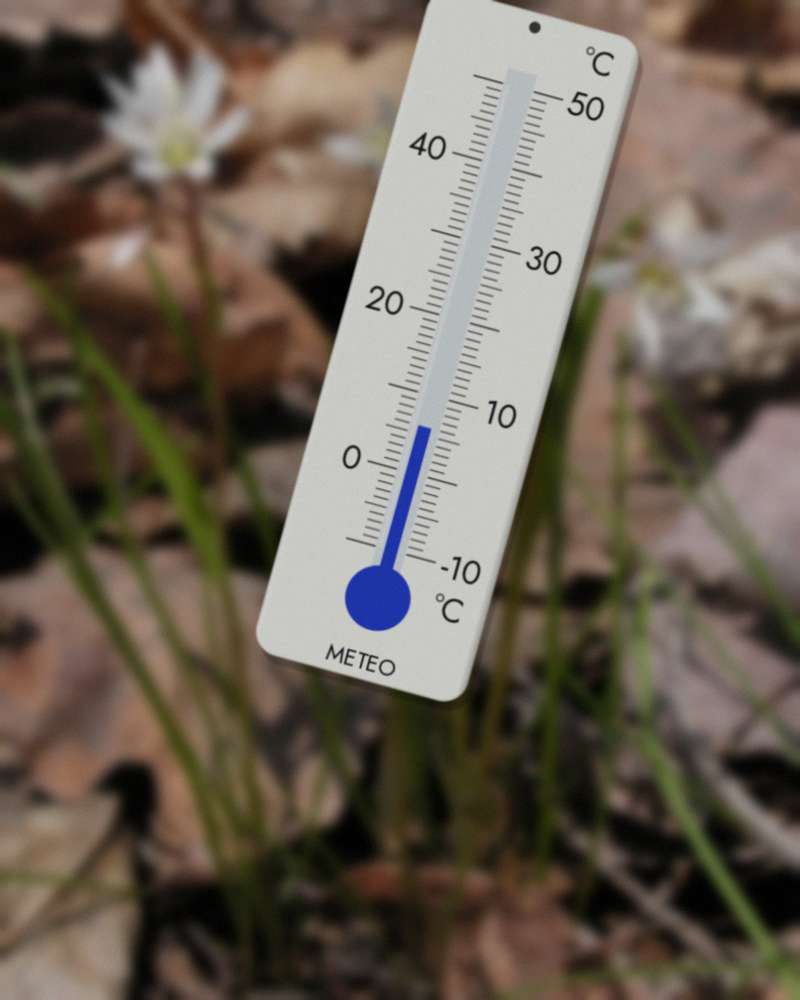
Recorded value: 6 °C
